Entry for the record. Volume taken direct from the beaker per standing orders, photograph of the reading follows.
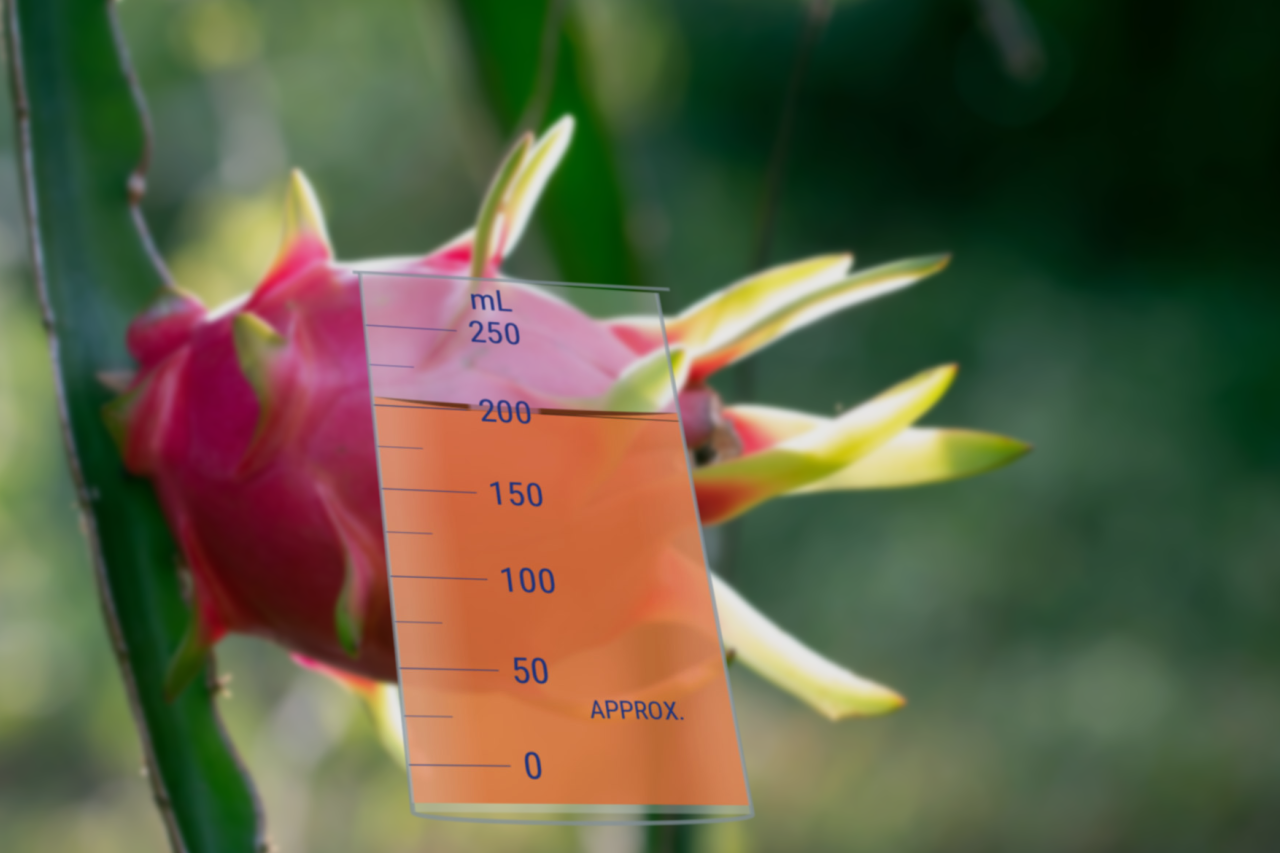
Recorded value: 200 mL
